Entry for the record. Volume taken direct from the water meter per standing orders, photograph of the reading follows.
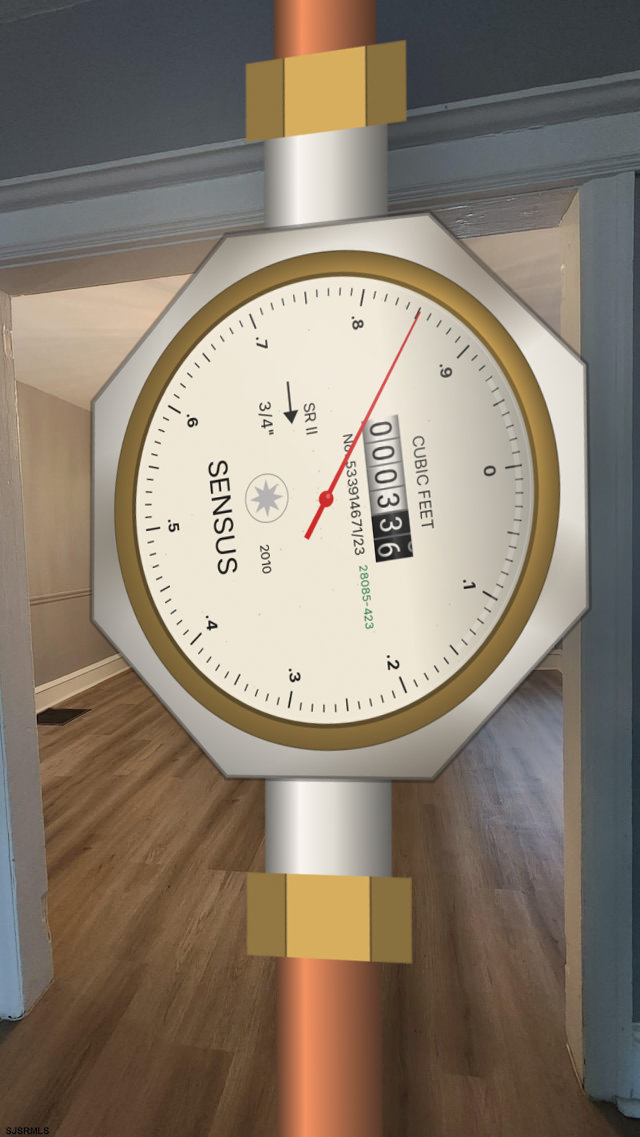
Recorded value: 335.85 ft³
